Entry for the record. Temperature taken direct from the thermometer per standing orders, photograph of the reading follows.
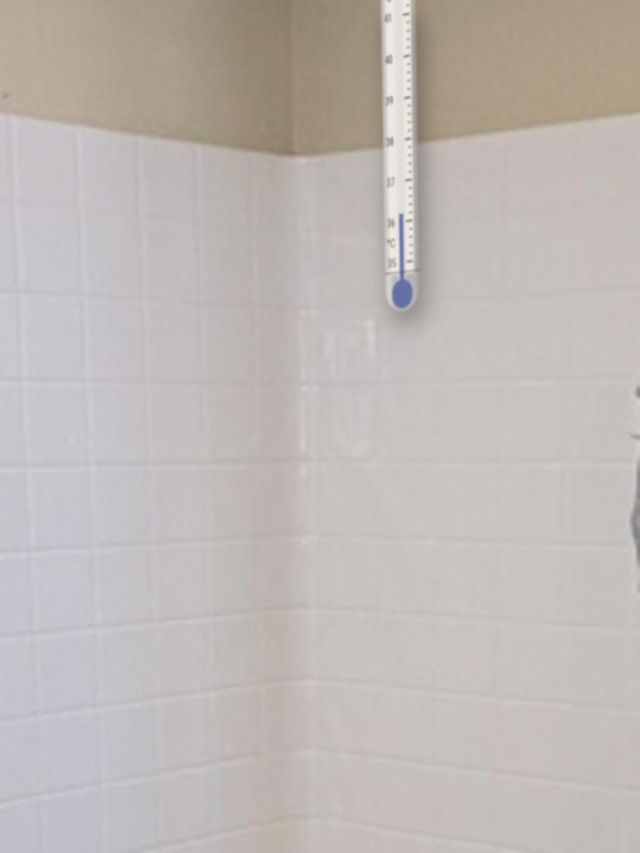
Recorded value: 36.2 °C
